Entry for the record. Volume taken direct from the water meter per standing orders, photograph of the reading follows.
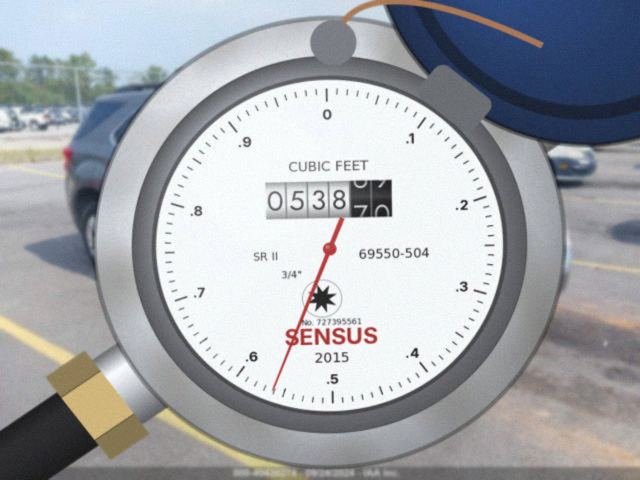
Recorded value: 53869.56 ft³
